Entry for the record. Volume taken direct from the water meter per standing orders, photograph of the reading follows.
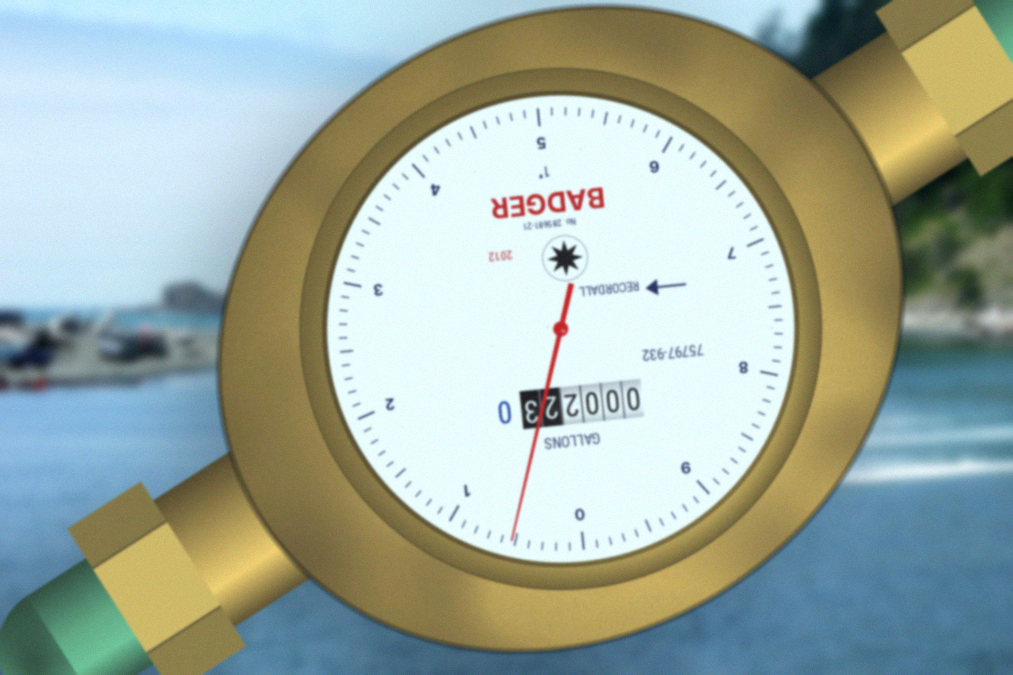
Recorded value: 2230.5 gal
